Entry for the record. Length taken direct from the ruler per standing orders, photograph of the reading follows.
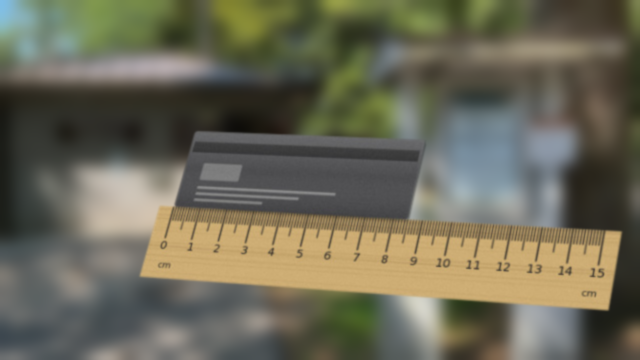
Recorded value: 8.5 cm
